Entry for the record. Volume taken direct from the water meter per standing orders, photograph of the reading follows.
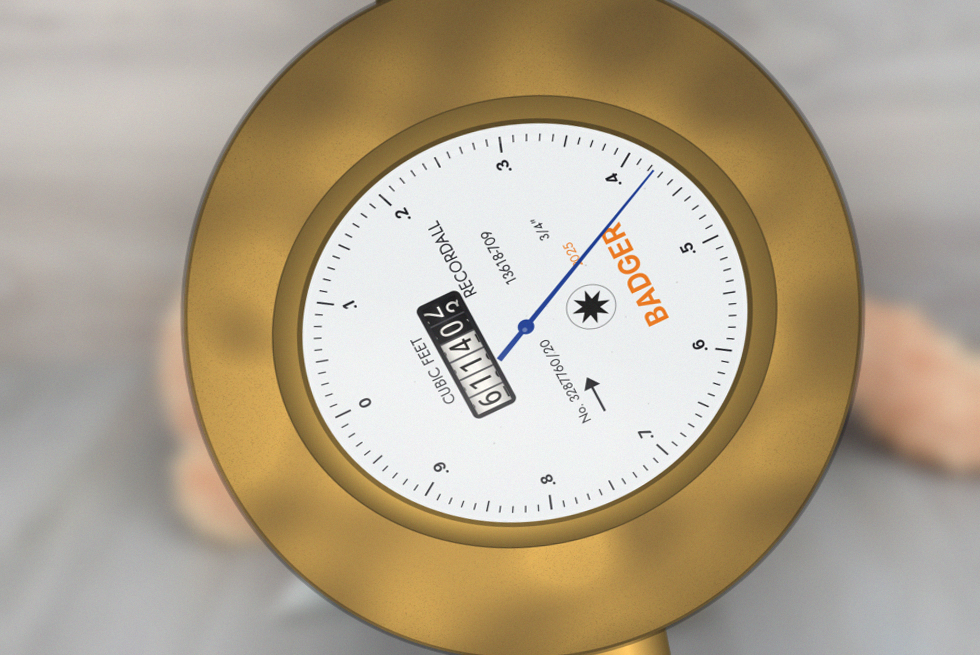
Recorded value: 611402.42 ft³
